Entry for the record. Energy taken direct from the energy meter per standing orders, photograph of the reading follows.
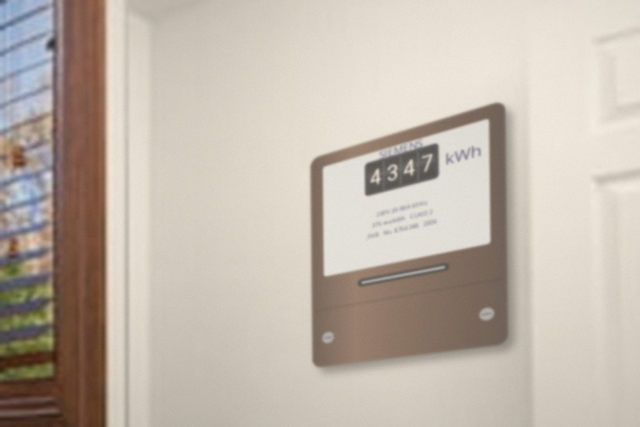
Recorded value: 4347 kWh
